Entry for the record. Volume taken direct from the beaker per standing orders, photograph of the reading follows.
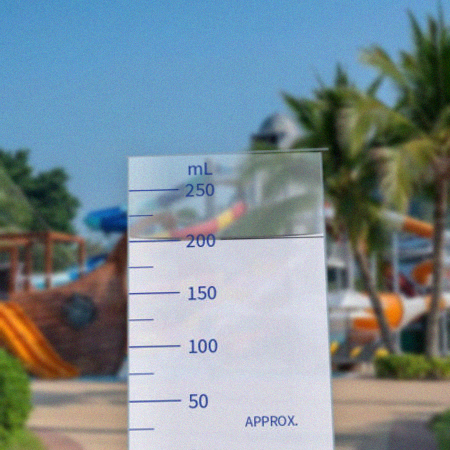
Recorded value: 200 mL
